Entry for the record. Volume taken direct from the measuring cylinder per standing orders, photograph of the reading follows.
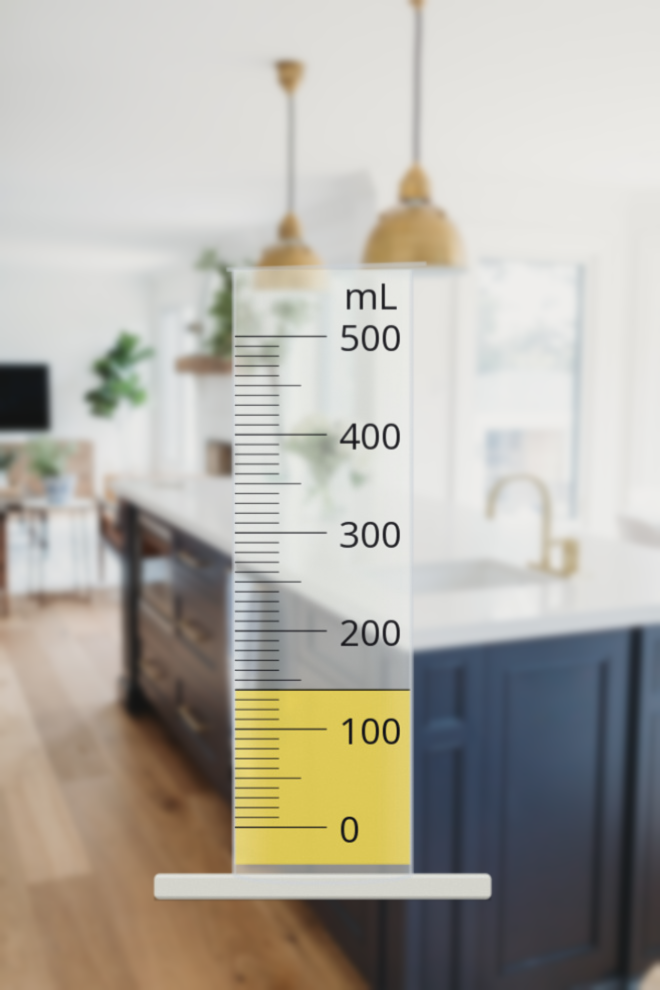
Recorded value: 140 mL
